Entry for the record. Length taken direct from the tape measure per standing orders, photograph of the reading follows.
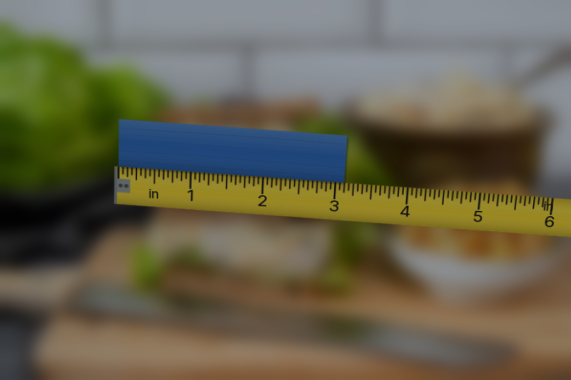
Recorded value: 3.125 in
